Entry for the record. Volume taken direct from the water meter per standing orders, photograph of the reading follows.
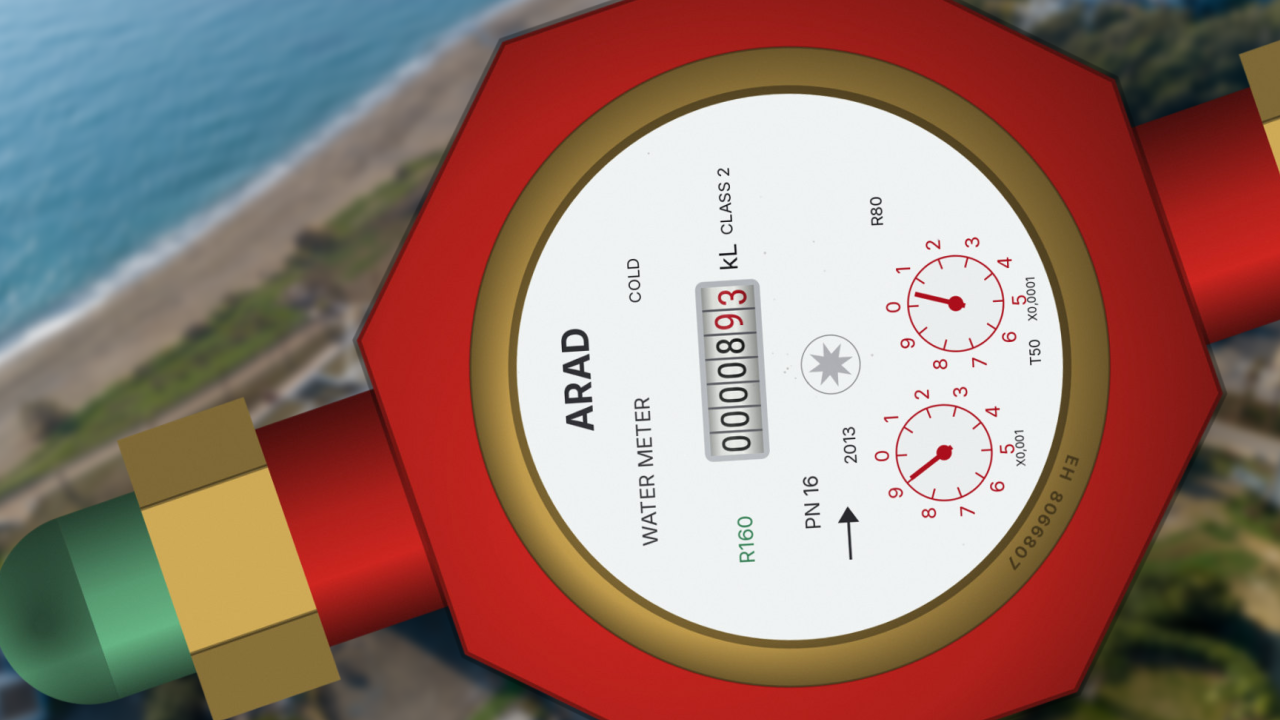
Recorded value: 8.9290 kL
